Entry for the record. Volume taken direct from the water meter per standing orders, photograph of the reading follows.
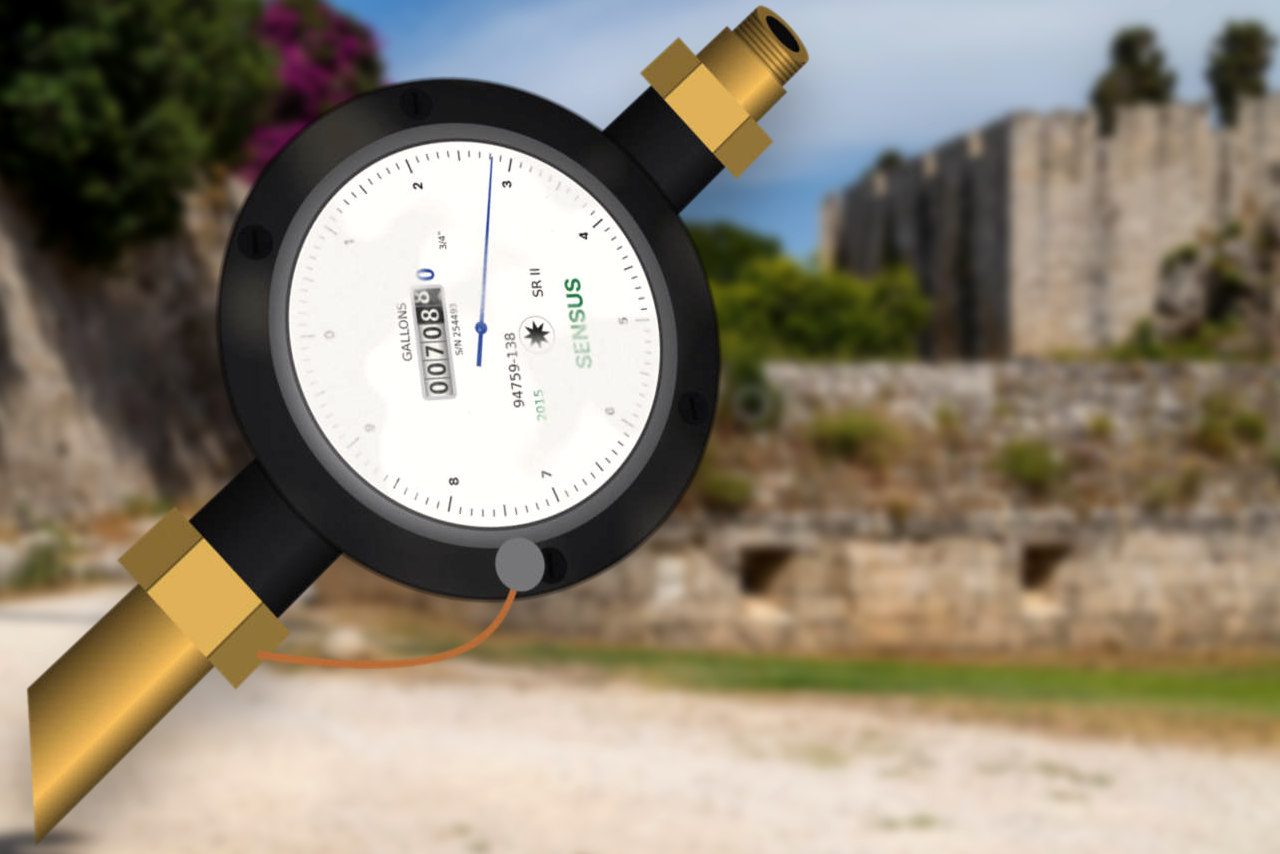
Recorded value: 70882.8 gal
